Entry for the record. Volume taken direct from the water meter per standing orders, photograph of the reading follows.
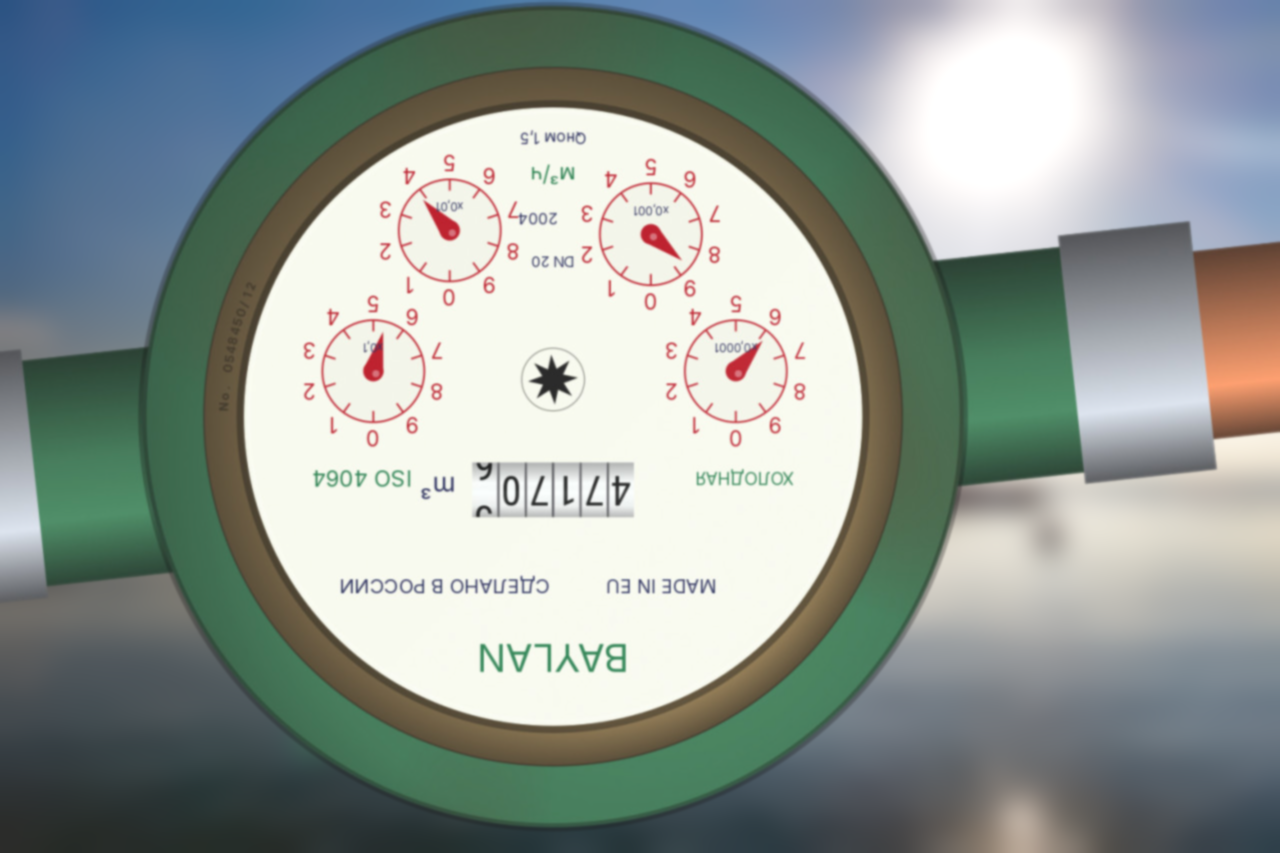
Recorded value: 471705.5386 m³
